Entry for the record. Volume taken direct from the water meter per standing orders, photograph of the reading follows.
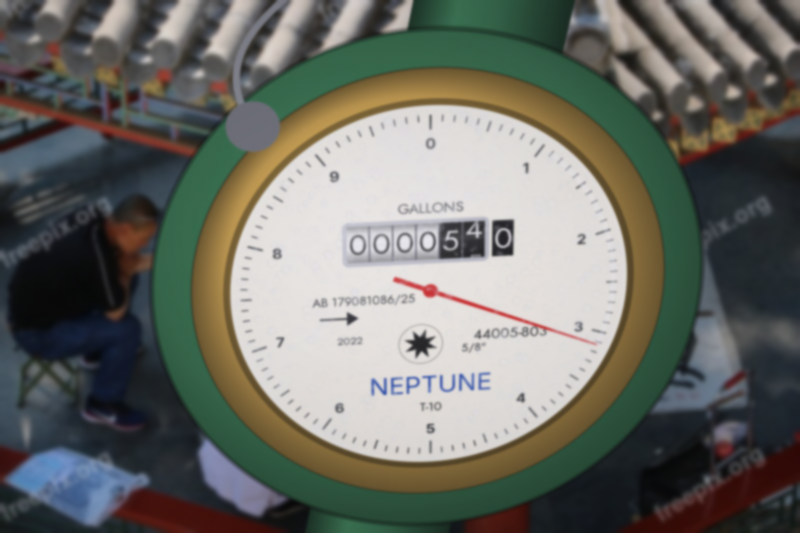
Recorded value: 543.1 gal
